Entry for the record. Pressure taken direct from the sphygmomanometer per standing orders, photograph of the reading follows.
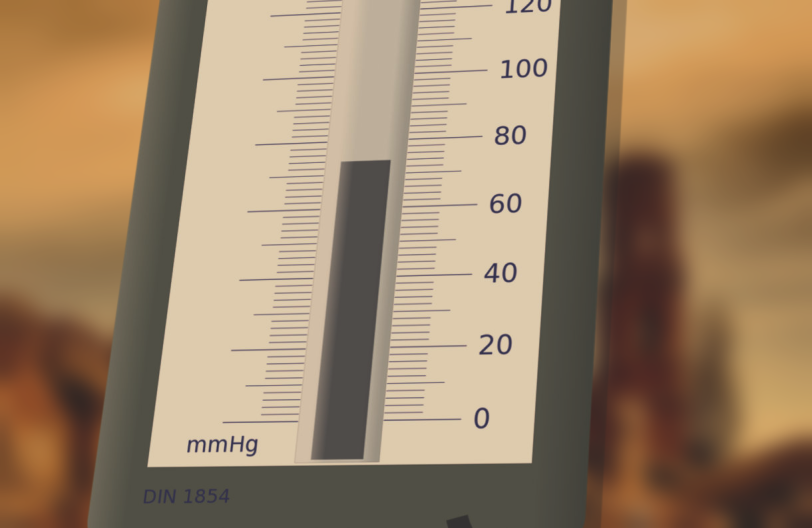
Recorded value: 74 mmHg
